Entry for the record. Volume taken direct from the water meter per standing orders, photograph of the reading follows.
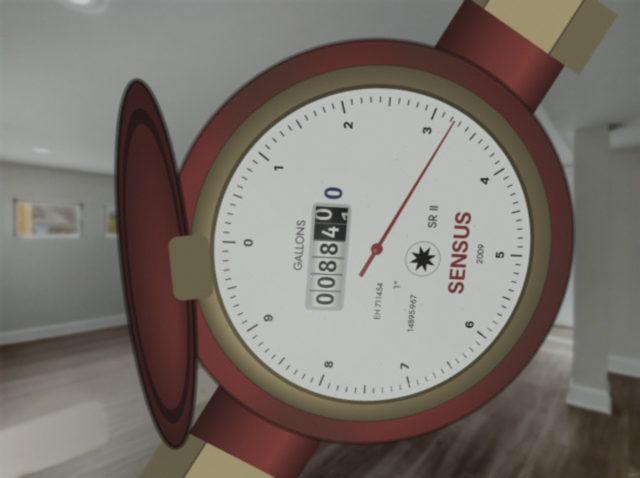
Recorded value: 88403.2 gal
